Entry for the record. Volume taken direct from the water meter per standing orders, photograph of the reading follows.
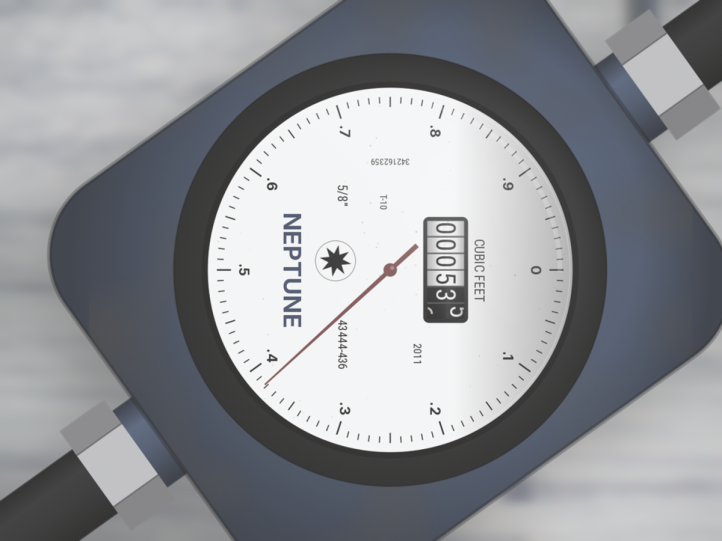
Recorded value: 535.38 ft³
